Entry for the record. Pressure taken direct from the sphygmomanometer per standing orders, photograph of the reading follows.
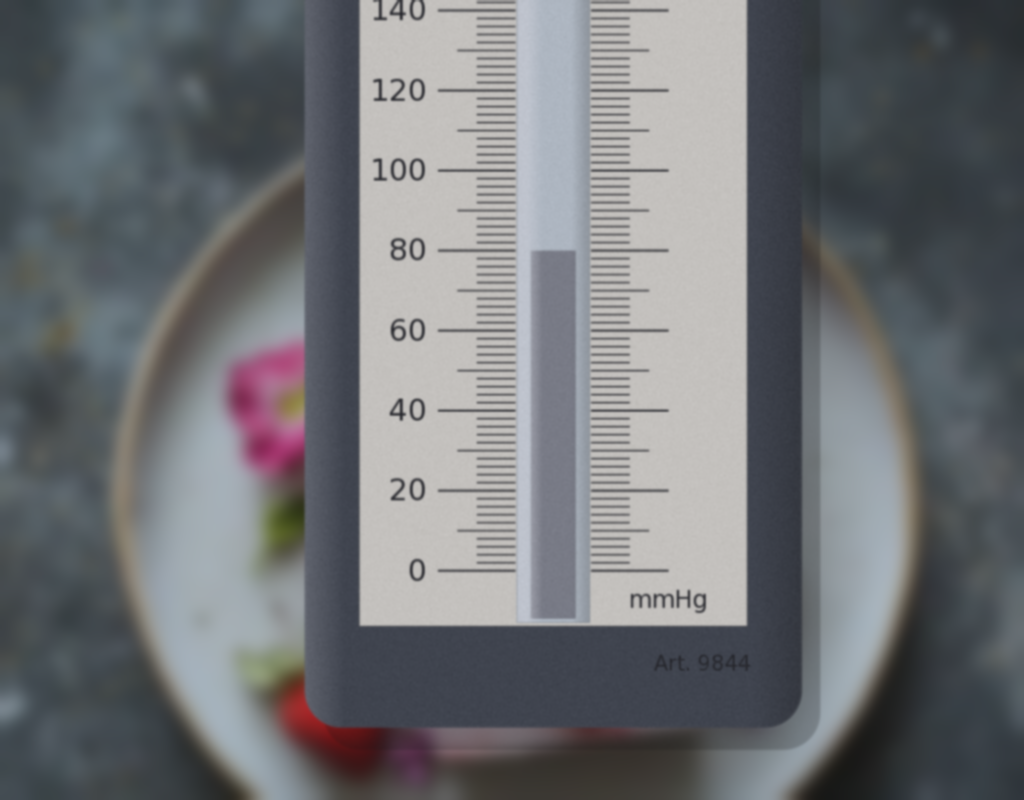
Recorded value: 80 mmHg
